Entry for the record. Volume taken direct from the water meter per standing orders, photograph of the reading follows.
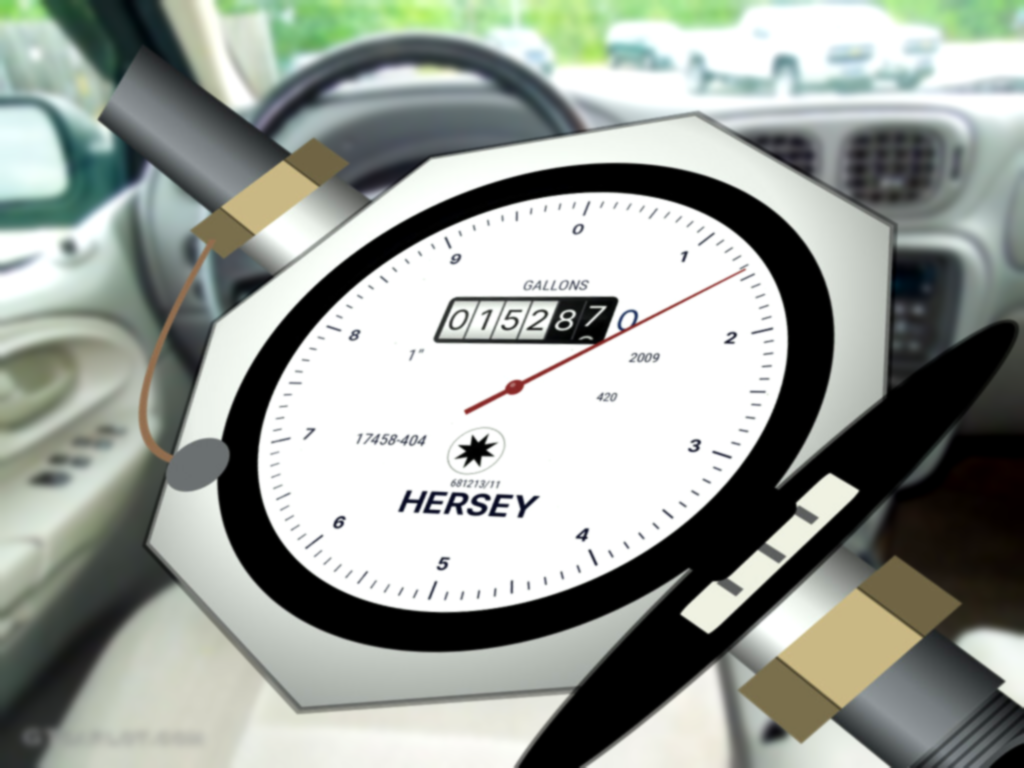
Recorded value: 152871.4 gal
